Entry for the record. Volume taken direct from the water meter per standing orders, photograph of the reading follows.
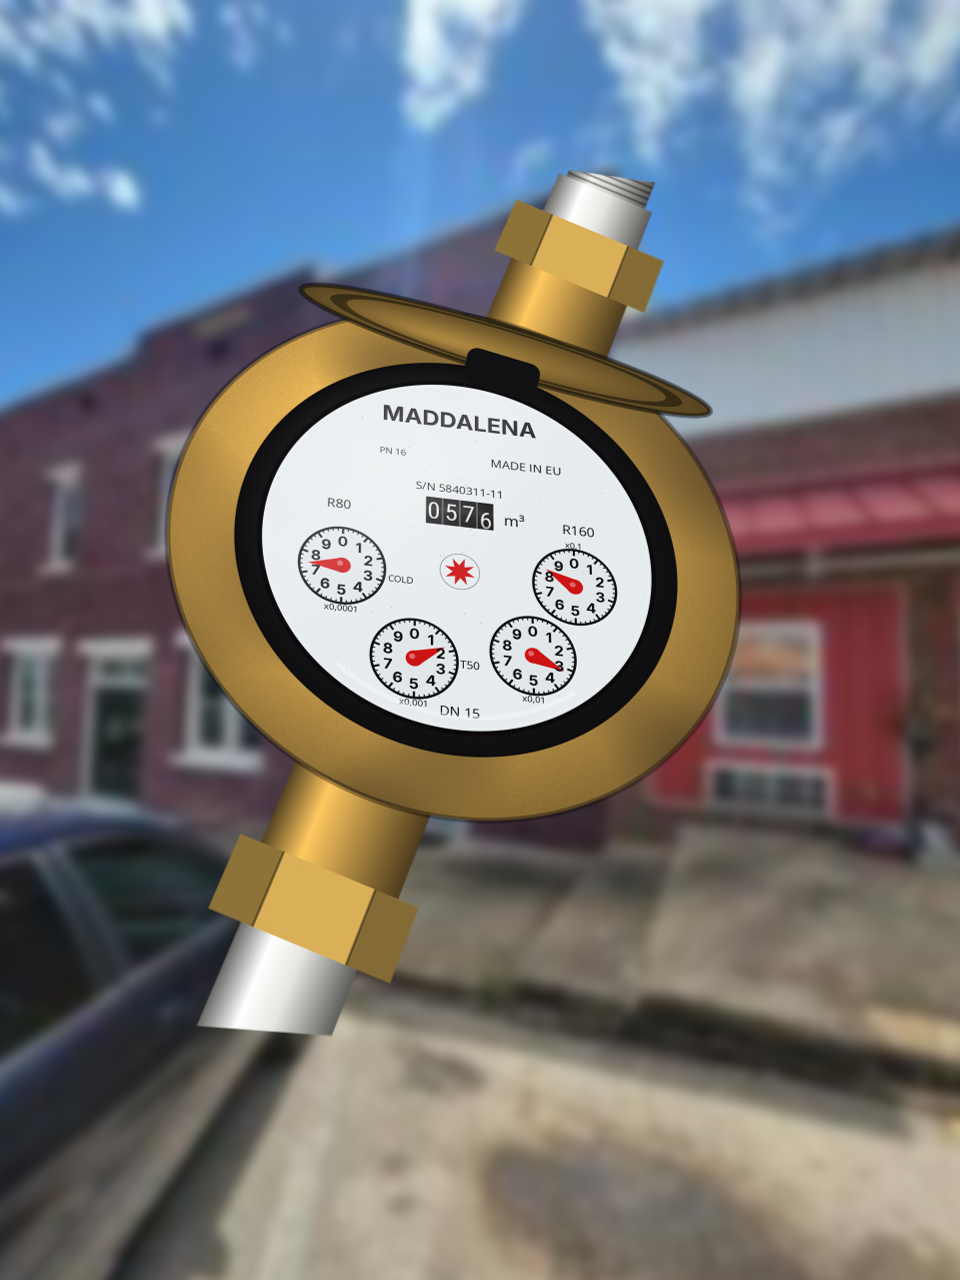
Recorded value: 575.8317 m³
